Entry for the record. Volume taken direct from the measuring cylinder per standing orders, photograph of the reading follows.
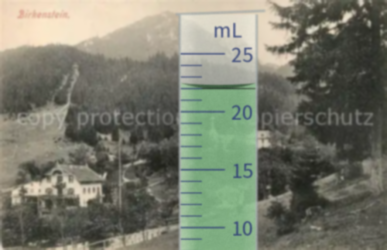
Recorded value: 22 mL
